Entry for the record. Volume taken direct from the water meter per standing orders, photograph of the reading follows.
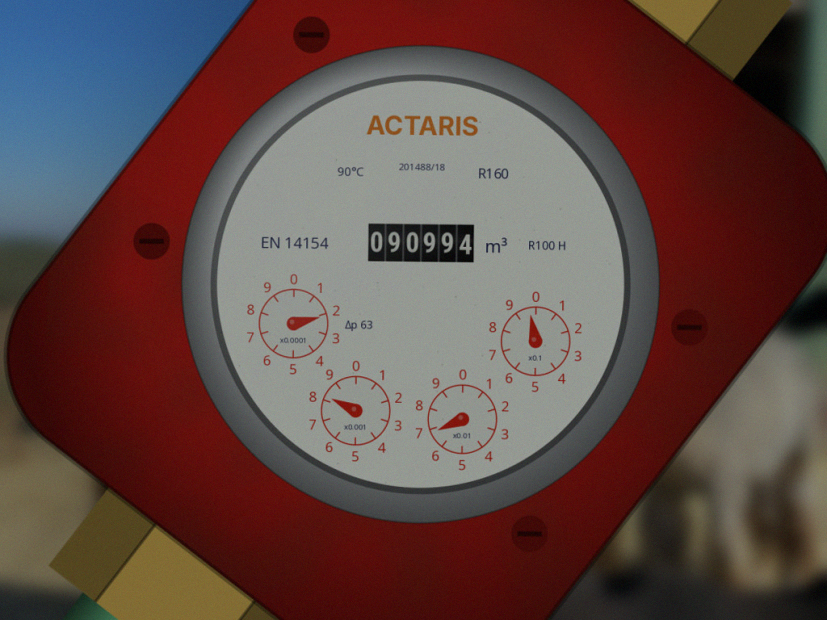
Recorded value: 90993.9682 m³
